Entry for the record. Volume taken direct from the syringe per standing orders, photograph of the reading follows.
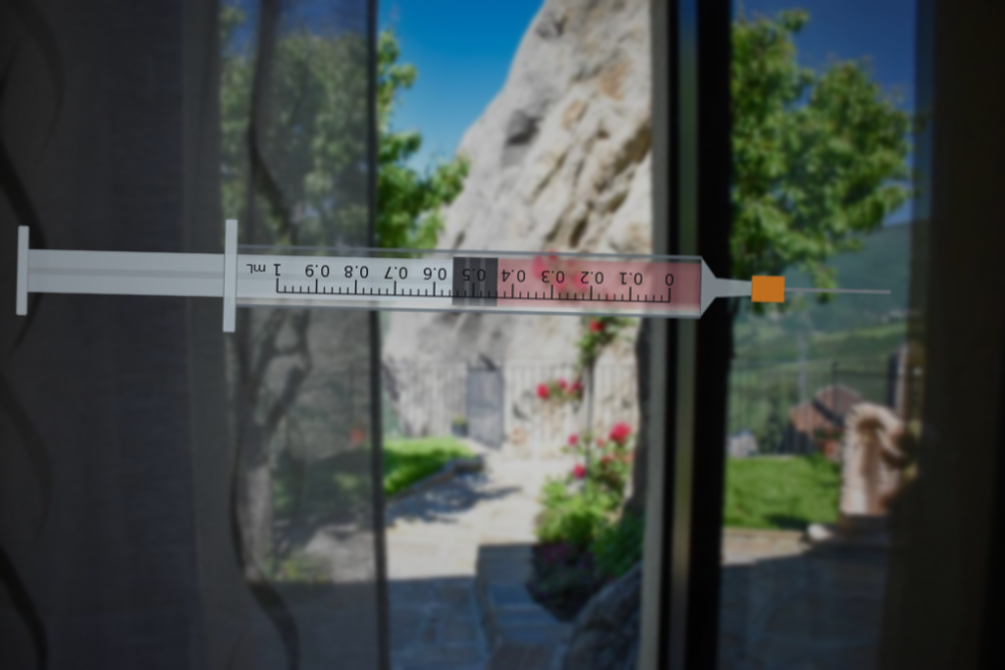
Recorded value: 0.44 mL
